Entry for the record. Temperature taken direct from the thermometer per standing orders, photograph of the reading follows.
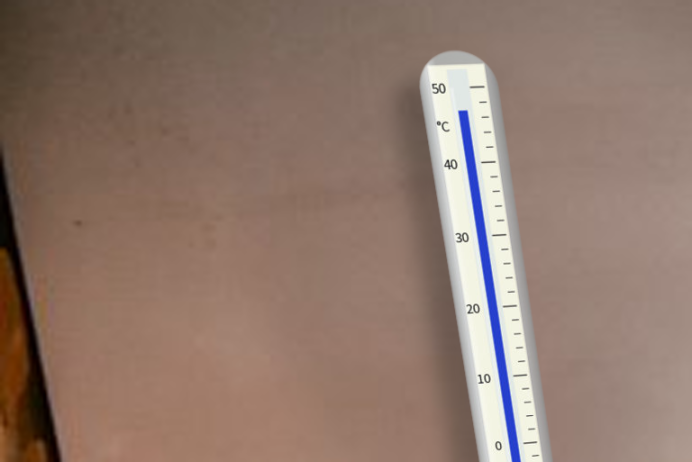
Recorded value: 47 °C
